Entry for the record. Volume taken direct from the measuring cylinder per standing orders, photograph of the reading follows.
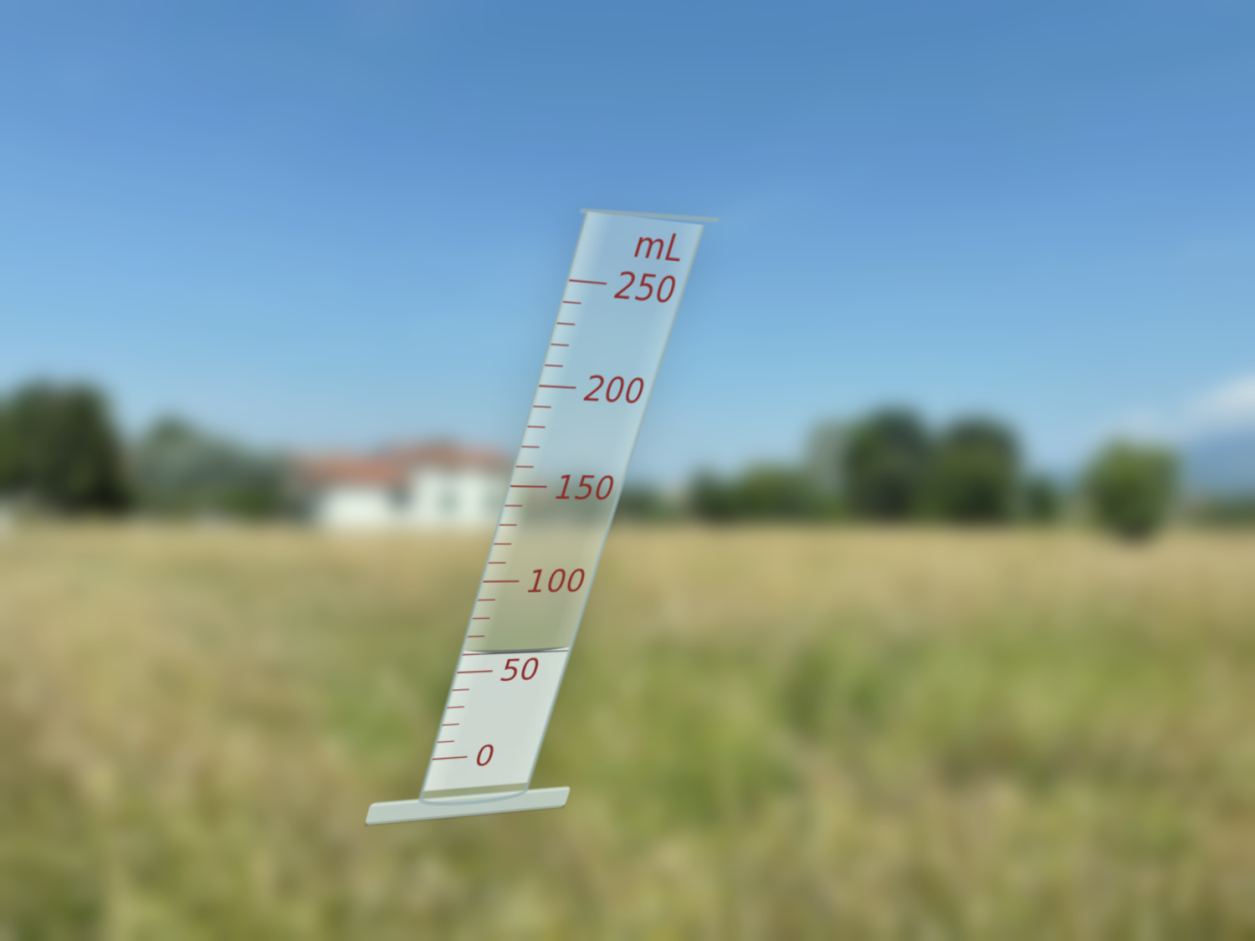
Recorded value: 60 mL
